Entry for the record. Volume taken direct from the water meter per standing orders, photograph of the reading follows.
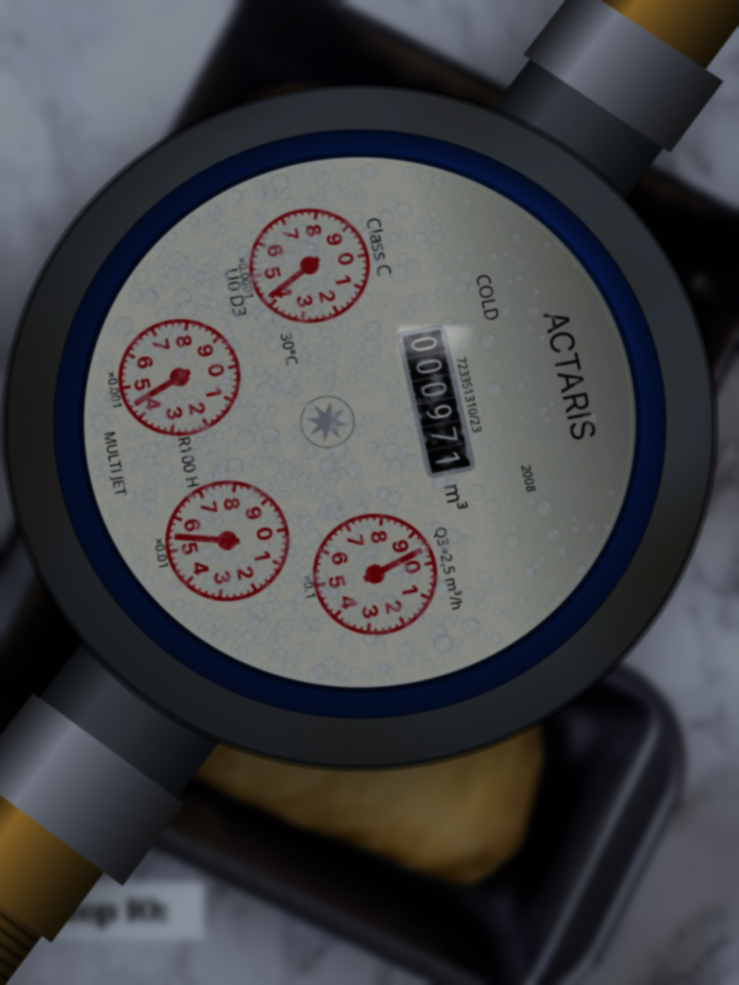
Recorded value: 970.9544 m³
